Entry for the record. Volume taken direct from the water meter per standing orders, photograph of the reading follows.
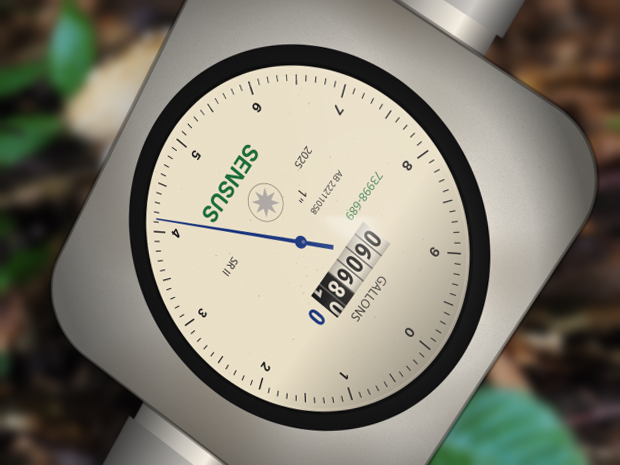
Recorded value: 606804.1 gal
